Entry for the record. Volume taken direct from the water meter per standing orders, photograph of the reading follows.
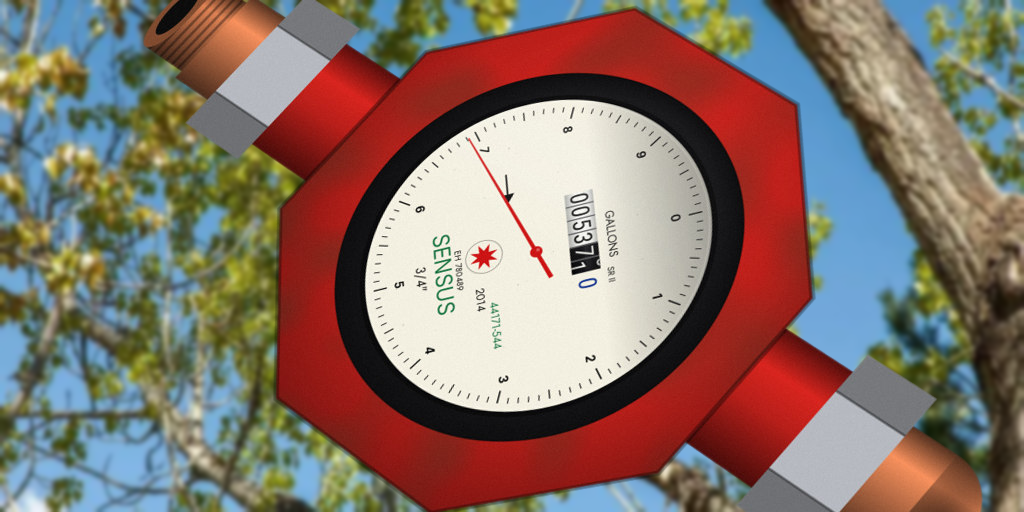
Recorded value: 53706.9 gal
